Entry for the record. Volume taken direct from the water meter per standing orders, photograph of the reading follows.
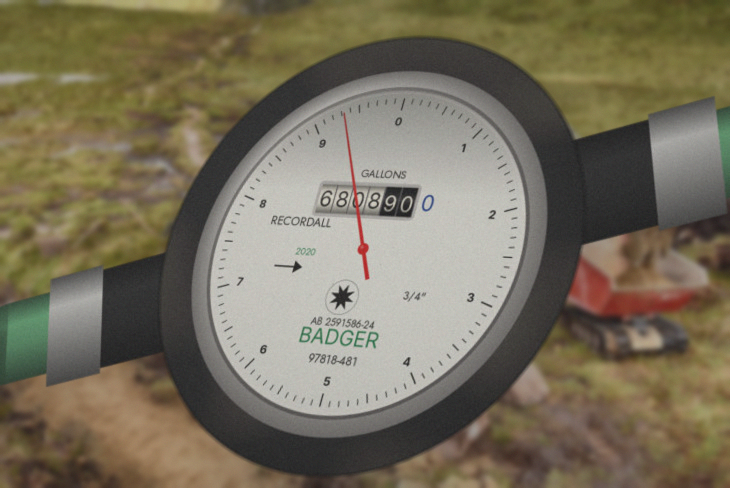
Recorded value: 6808899.3 gal
